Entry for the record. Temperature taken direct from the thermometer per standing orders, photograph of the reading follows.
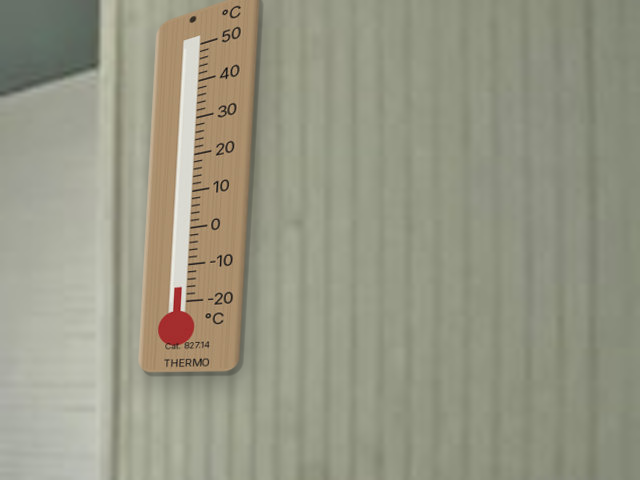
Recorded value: -16 °C
